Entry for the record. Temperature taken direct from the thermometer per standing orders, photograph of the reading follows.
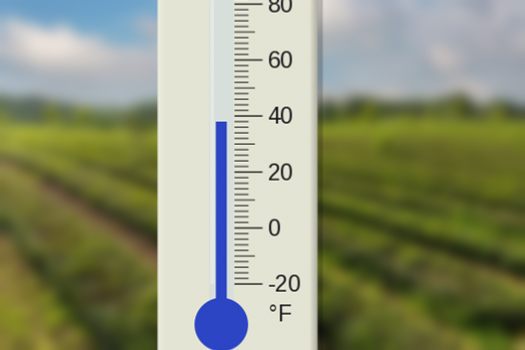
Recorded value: 38 °F
